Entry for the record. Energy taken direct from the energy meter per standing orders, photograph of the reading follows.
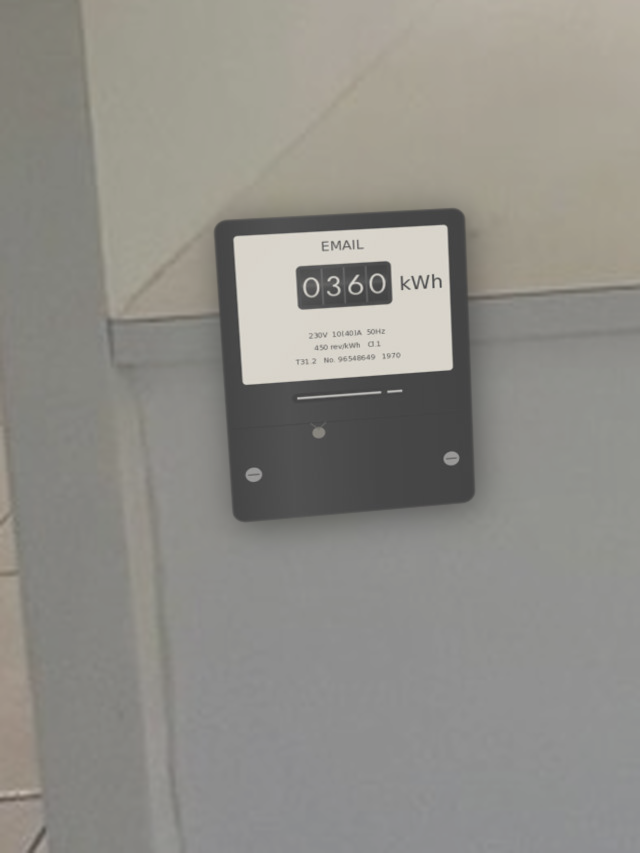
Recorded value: 360 kWh
